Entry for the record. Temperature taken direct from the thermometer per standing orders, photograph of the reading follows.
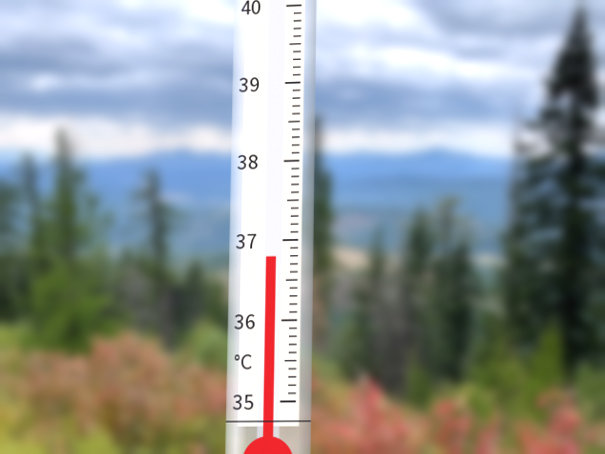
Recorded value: 36.8 °C
